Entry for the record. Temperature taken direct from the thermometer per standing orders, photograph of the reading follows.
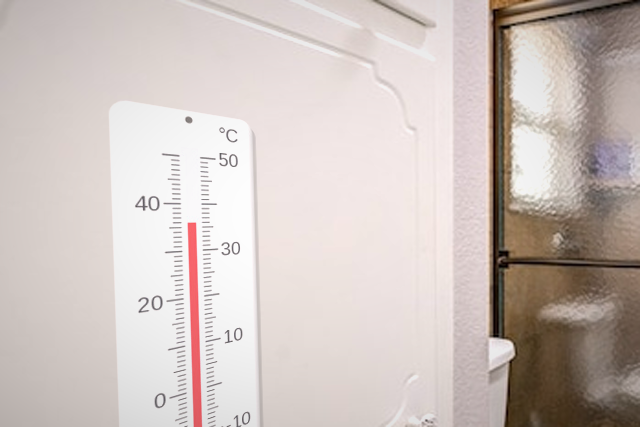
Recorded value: 36 °C
